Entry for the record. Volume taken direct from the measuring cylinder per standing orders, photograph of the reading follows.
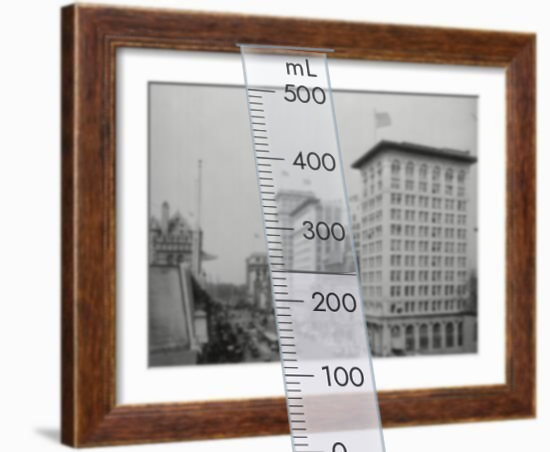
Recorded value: 240 mL
